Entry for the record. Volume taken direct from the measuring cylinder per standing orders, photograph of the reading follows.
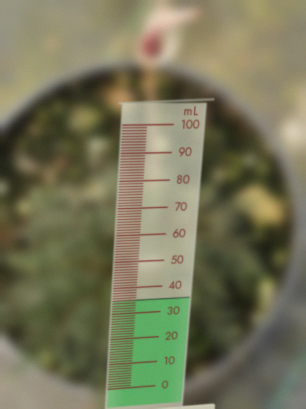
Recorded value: 35 mL
